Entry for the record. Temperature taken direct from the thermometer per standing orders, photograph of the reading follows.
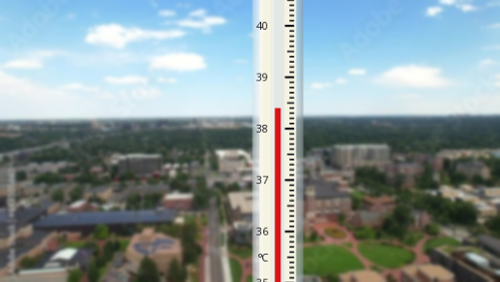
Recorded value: 38.4 °C
